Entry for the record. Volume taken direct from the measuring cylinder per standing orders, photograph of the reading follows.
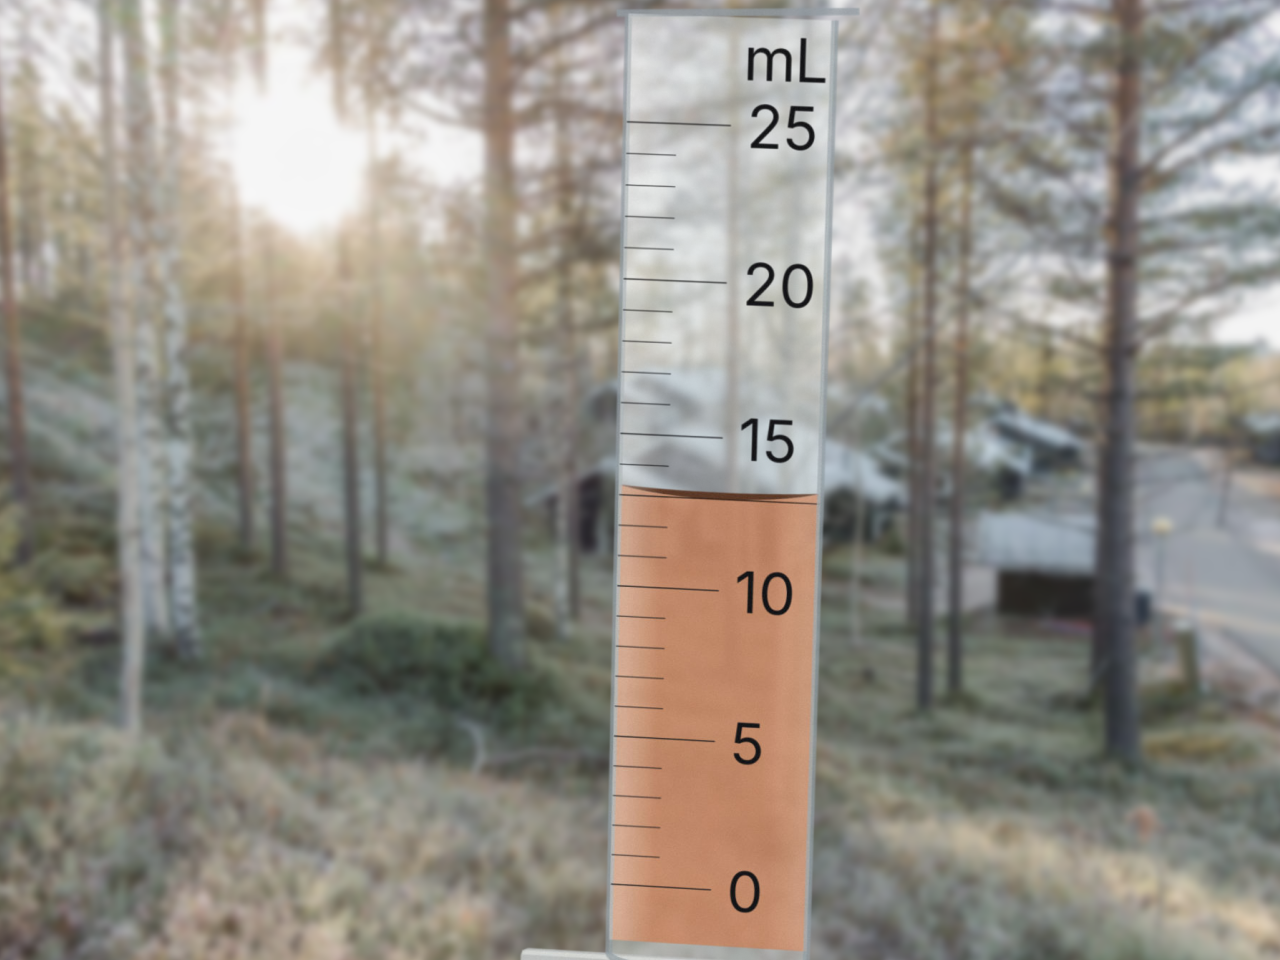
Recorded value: 13 mL
